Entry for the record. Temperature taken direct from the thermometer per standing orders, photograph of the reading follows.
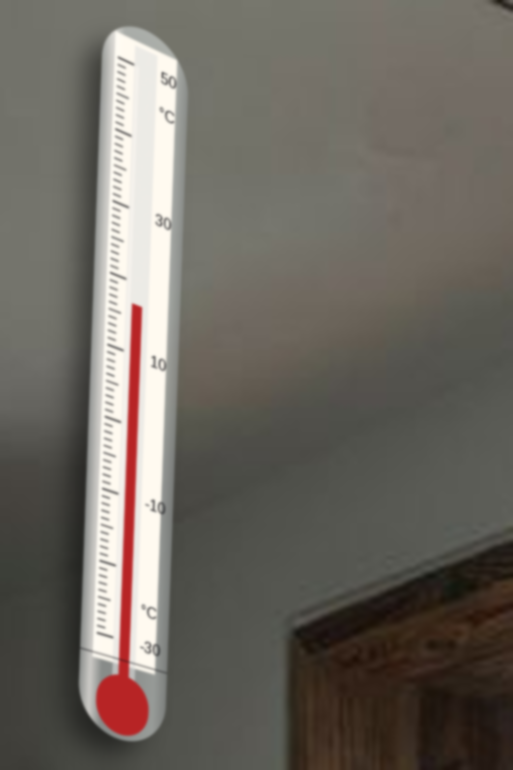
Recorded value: 17 °C
